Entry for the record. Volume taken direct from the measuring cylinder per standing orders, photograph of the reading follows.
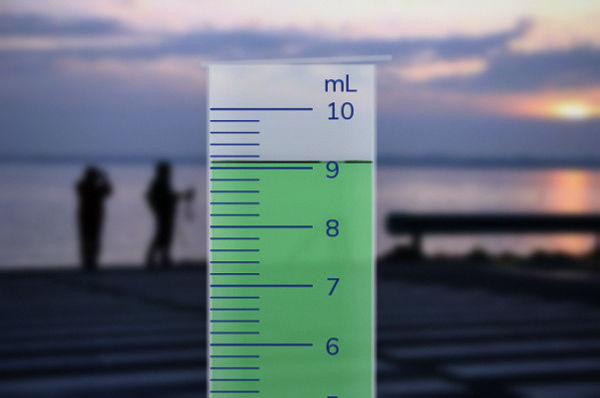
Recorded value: 9.1 mL
